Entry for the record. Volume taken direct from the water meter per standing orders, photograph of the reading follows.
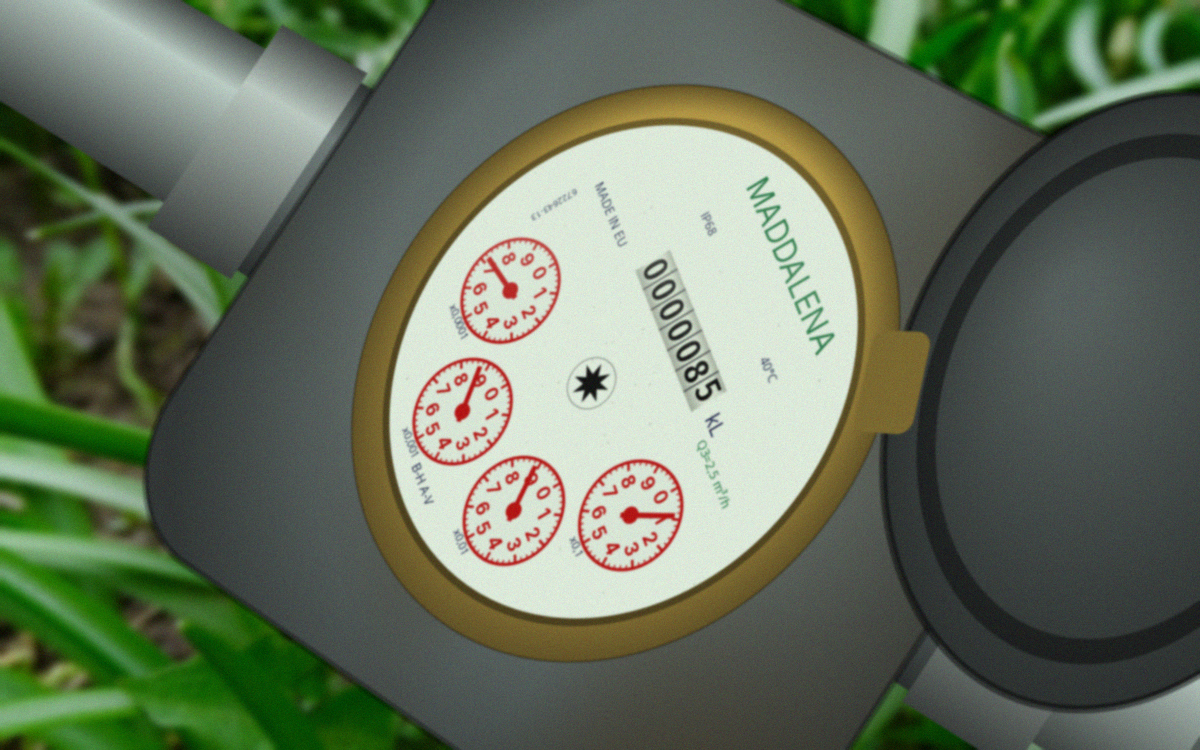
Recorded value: 85.0887 kL
